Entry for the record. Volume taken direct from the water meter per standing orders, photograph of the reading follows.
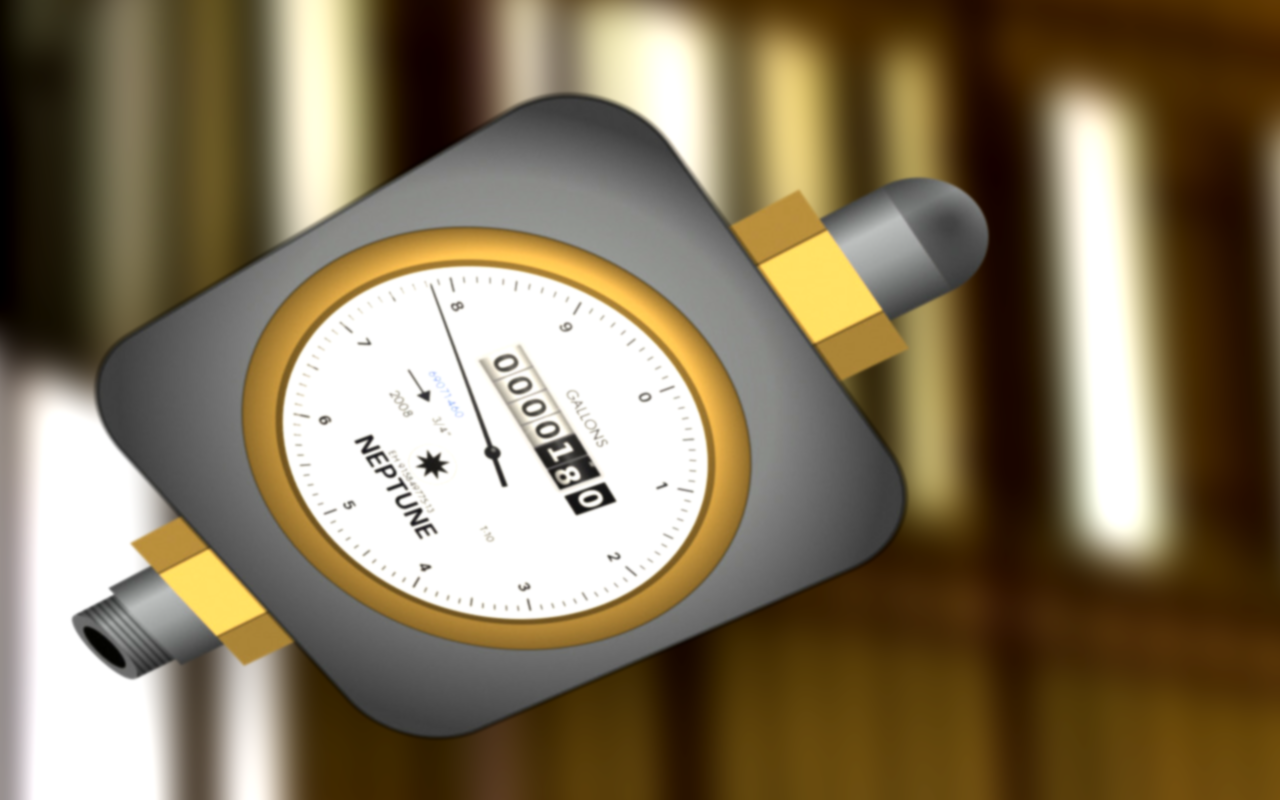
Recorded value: 177.8 gal
